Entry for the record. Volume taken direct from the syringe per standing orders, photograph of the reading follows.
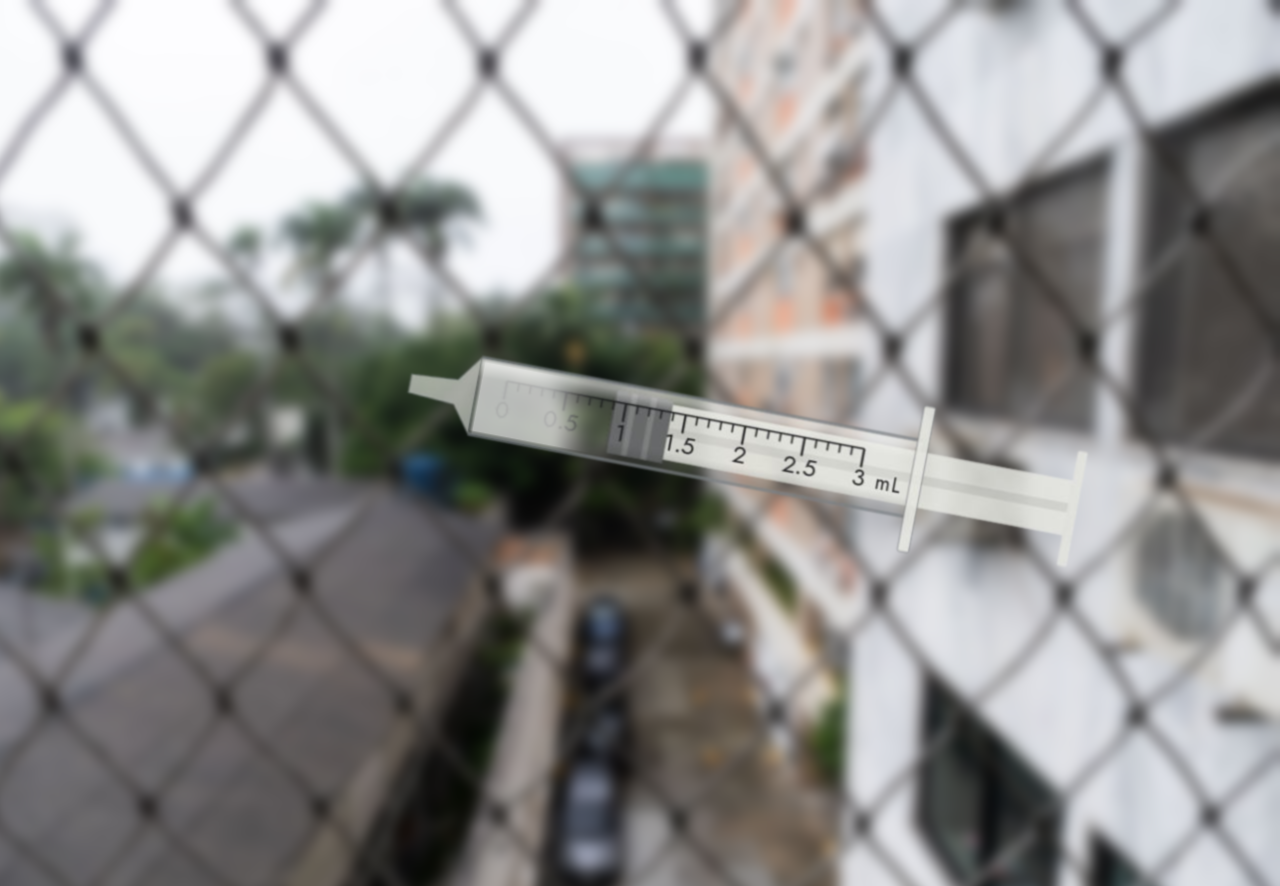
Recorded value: 0.9 mL
